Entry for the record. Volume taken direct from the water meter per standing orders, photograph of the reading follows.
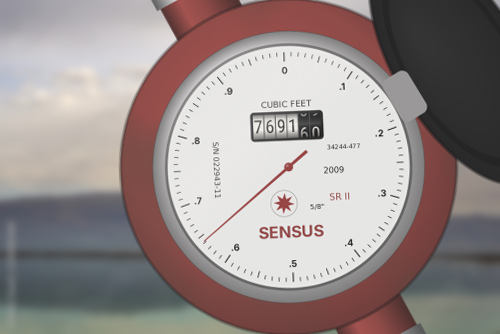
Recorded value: 769159.64 ft³
